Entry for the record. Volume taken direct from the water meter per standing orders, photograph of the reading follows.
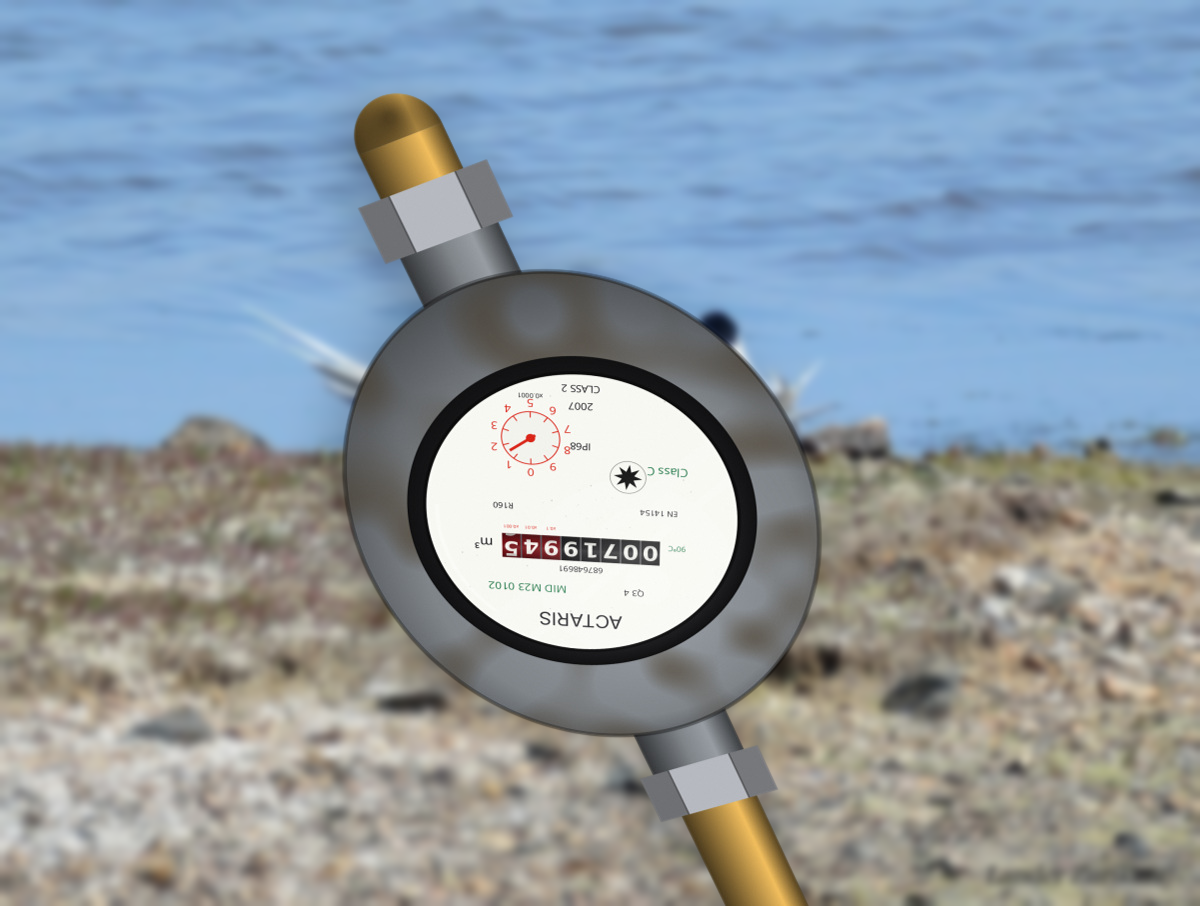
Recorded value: 719.9451 m³
